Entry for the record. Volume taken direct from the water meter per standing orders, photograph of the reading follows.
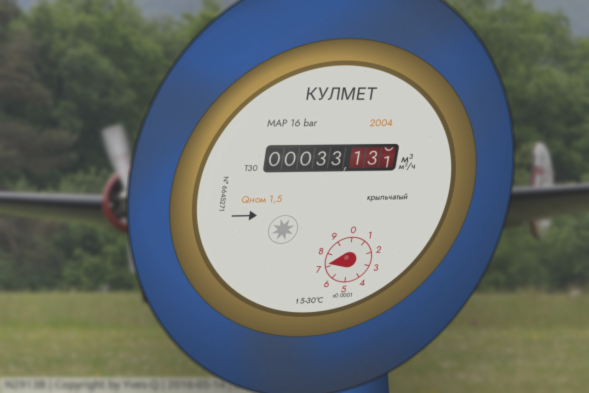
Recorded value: 33.1307 m³
